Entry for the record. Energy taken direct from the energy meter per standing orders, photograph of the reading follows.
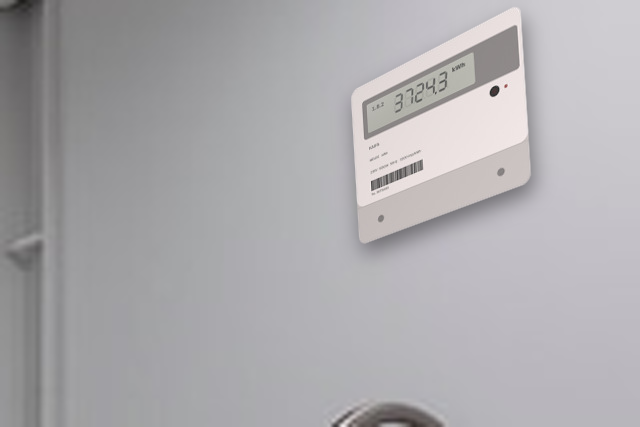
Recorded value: 3724.3 kWh
